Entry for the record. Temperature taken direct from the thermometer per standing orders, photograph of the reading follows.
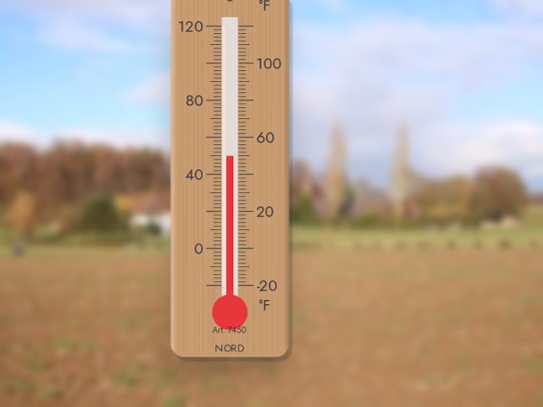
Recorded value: 50 °F
